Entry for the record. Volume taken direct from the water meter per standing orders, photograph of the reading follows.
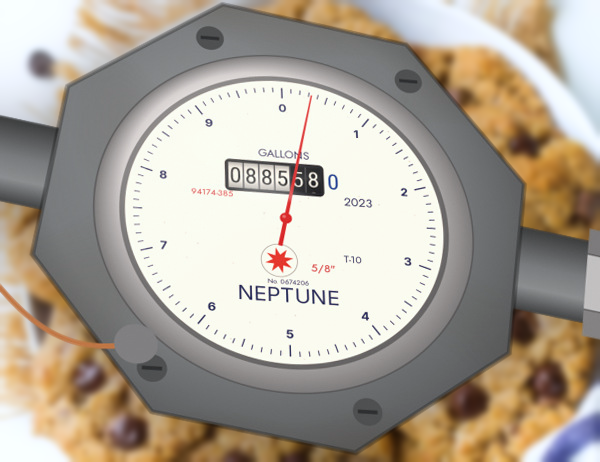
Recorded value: 885580.3 gal
